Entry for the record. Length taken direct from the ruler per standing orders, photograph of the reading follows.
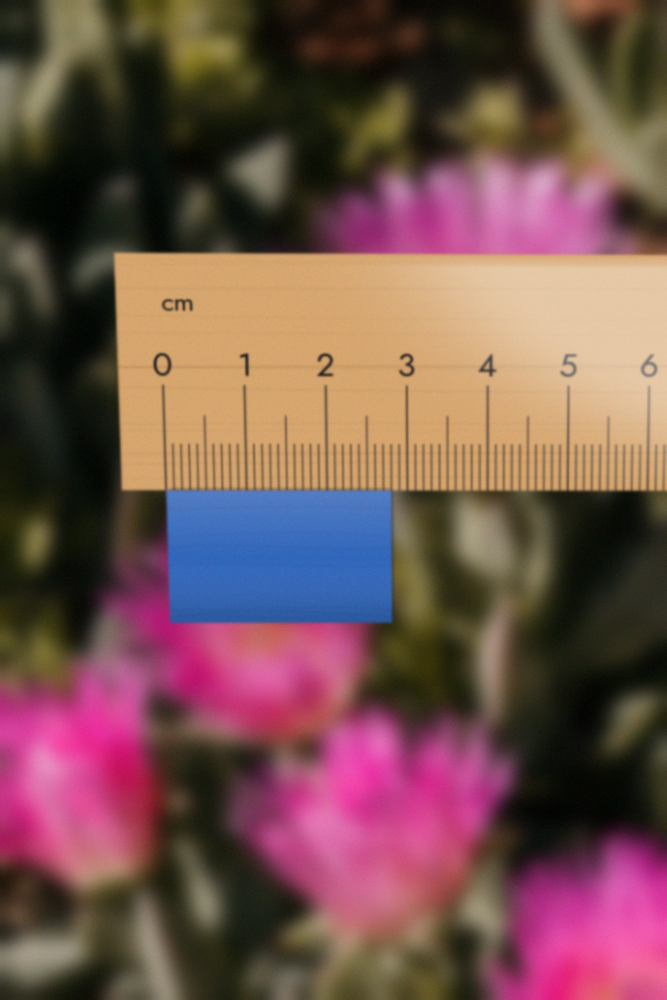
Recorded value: 2.8 cm
